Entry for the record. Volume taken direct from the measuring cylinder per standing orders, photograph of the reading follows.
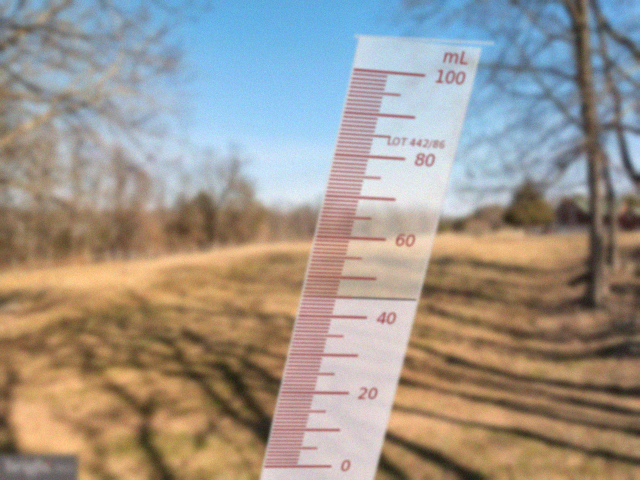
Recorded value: 45 mL
